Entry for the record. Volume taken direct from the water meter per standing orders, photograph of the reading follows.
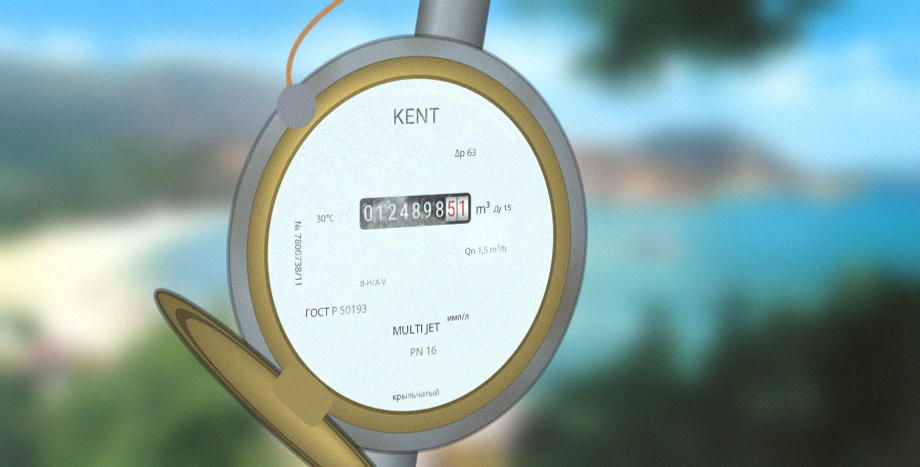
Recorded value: 124898.51 m³
